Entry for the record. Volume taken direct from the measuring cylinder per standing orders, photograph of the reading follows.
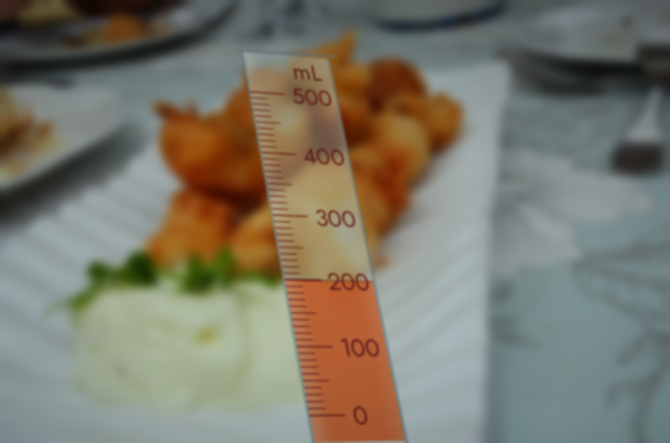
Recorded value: 200 mL
